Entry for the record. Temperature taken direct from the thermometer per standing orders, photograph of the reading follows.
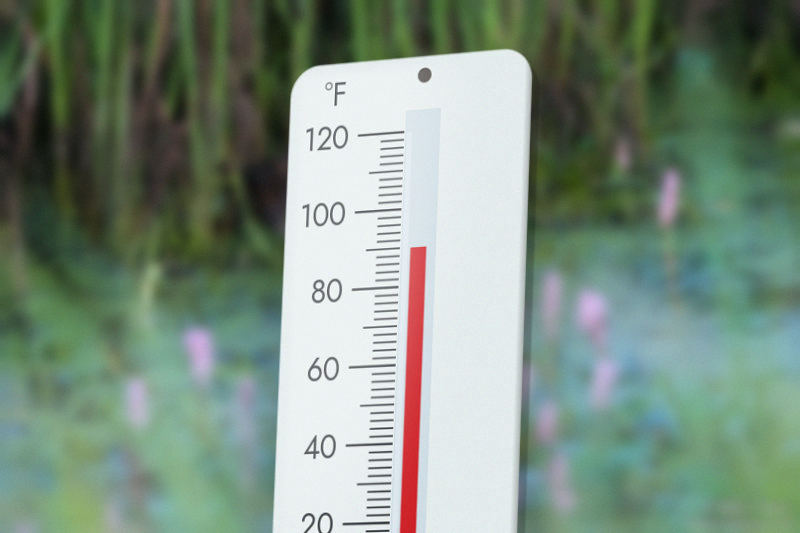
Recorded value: 90 °F
